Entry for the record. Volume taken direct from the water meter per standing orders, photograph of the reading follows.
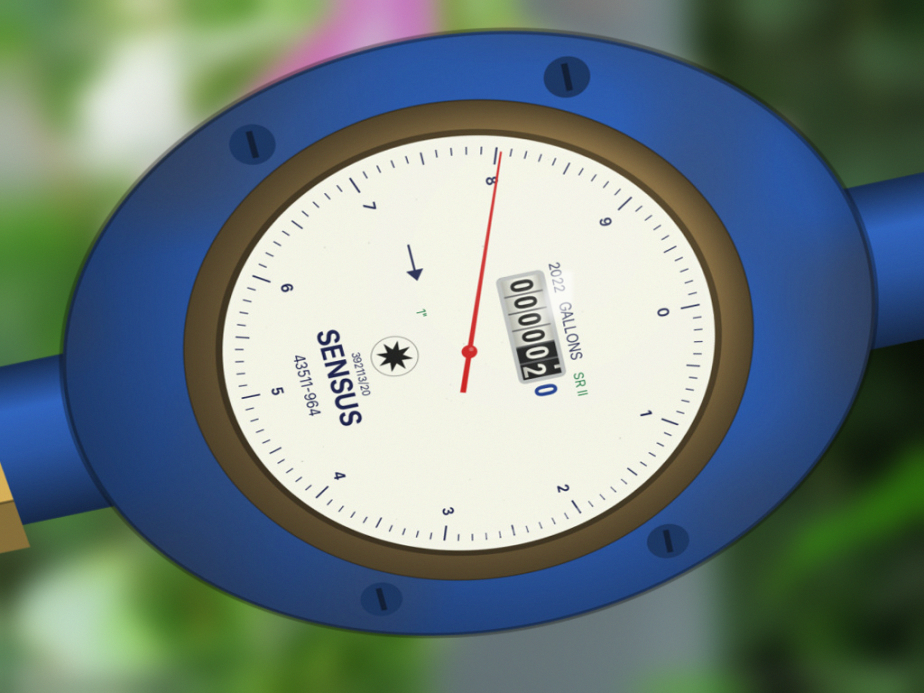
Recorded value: 18.0 gal
